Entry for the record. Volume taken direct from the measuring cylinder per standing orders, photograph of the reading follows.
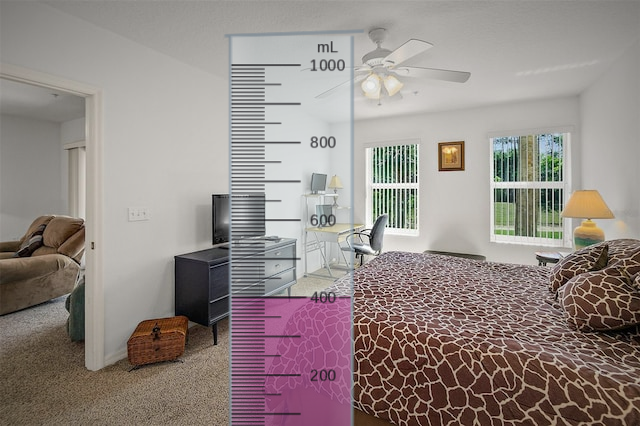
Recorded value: 400 mL
